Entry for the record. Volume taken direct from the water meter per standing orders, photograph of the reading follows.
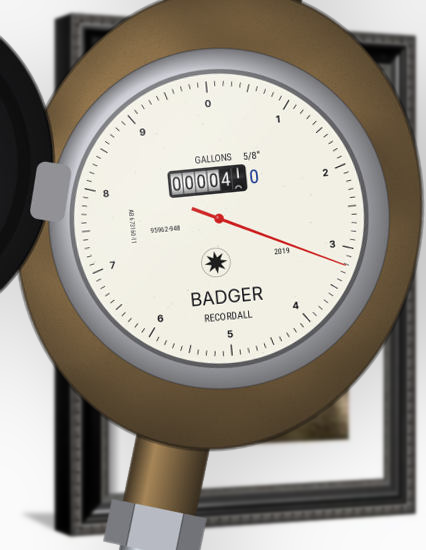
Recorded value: 413.2 gal
